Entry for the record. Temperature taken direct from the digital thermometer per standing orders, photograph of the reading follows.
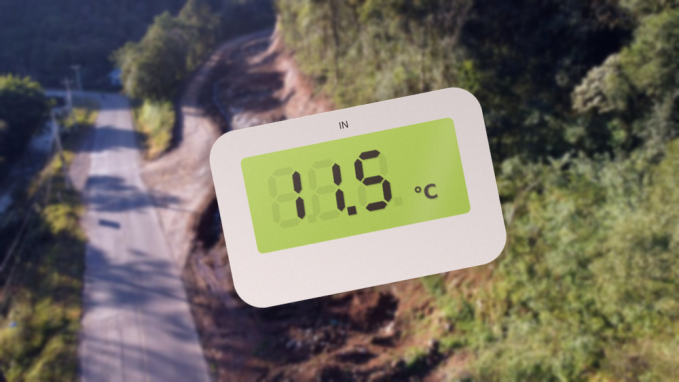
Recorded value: 11.5 °C
